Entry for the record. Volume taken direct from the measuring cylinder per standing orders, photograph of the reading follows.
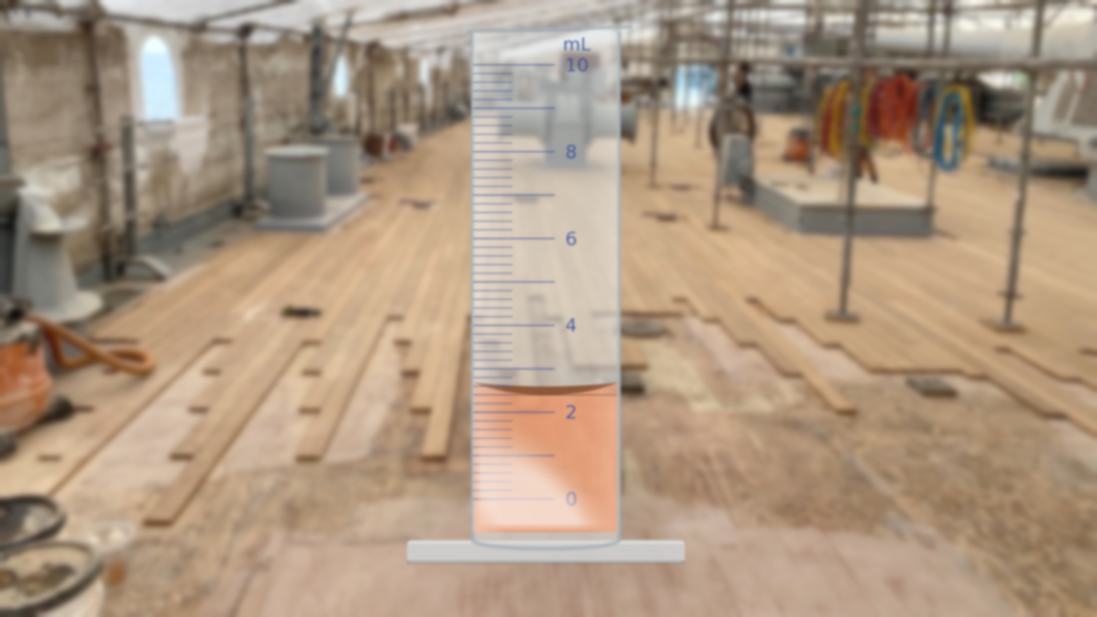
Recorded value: 2.4 mL
